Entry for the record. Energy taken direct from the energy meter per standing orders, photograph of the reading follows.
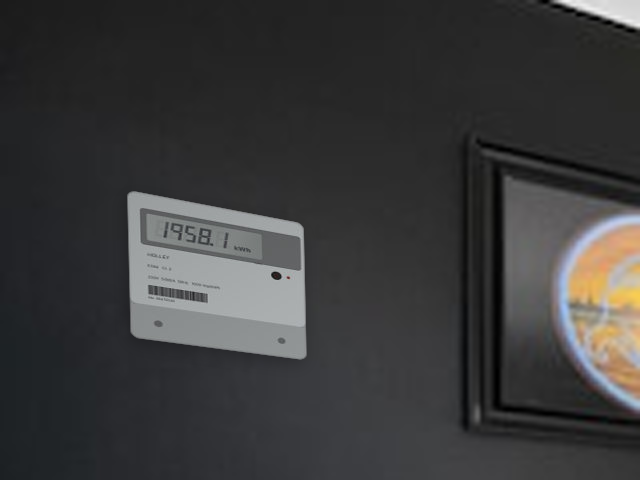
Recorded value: 1958.1 kWh
